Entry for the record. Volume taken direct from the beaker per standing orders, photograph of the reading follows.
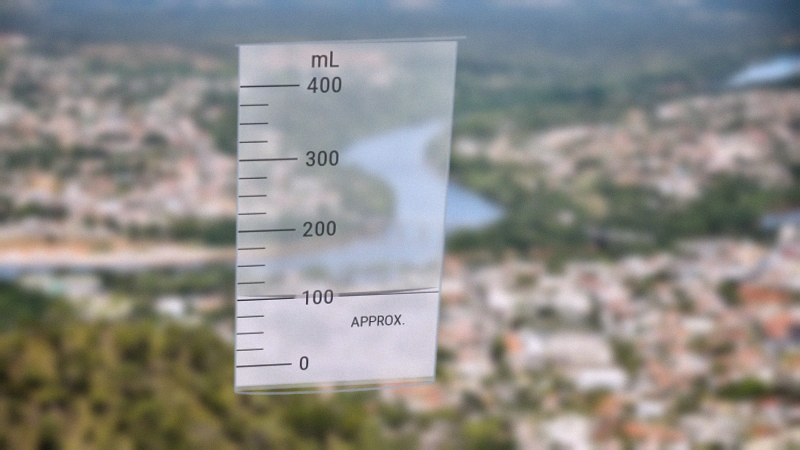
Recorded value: 100 mL
